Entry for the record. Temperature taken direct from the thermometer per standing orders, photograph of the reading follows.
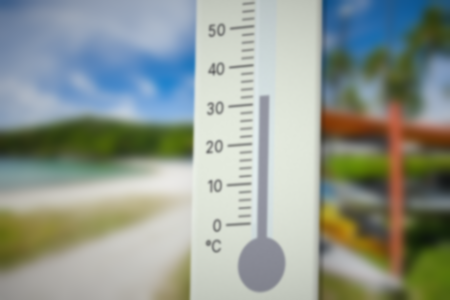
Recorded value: 32 °C
